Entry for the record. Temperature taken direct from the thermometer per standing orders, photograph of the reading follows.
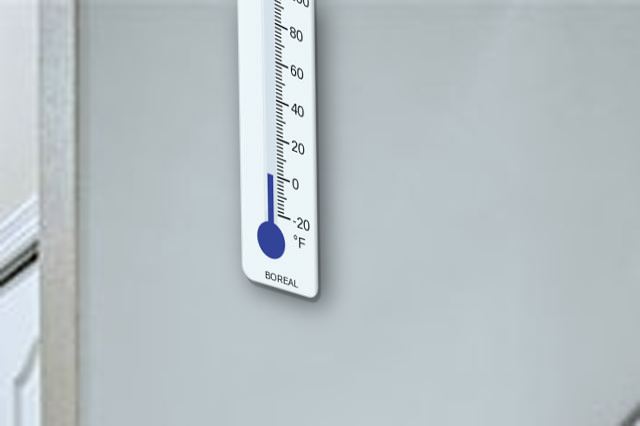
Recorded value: 0 °F
